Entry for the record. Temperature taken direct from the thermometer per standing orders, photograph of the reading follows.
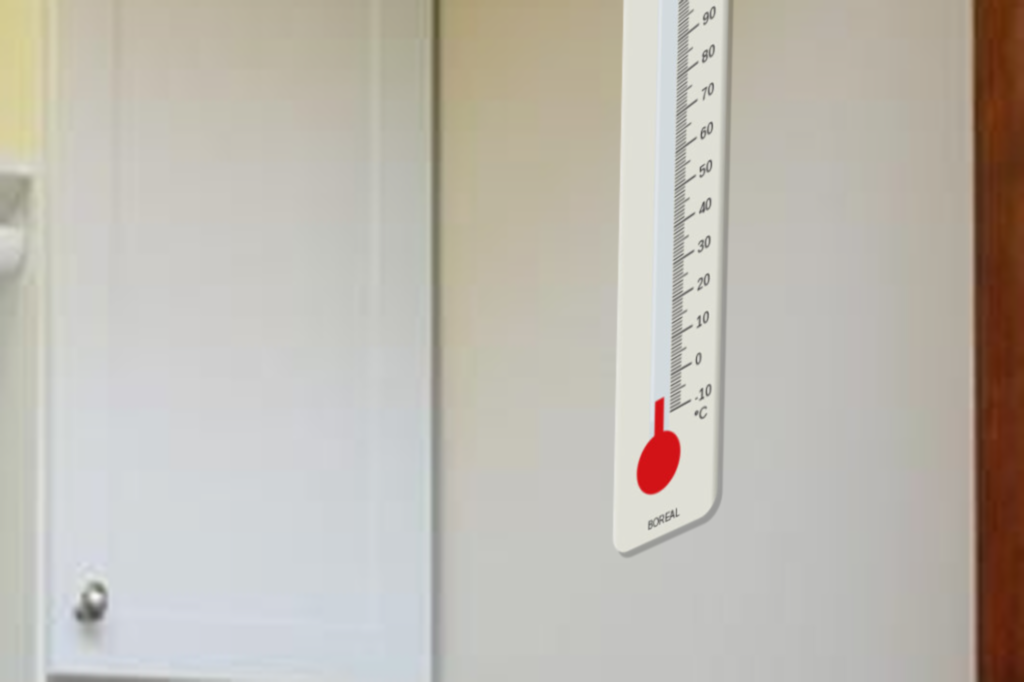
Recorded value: -5 °C
